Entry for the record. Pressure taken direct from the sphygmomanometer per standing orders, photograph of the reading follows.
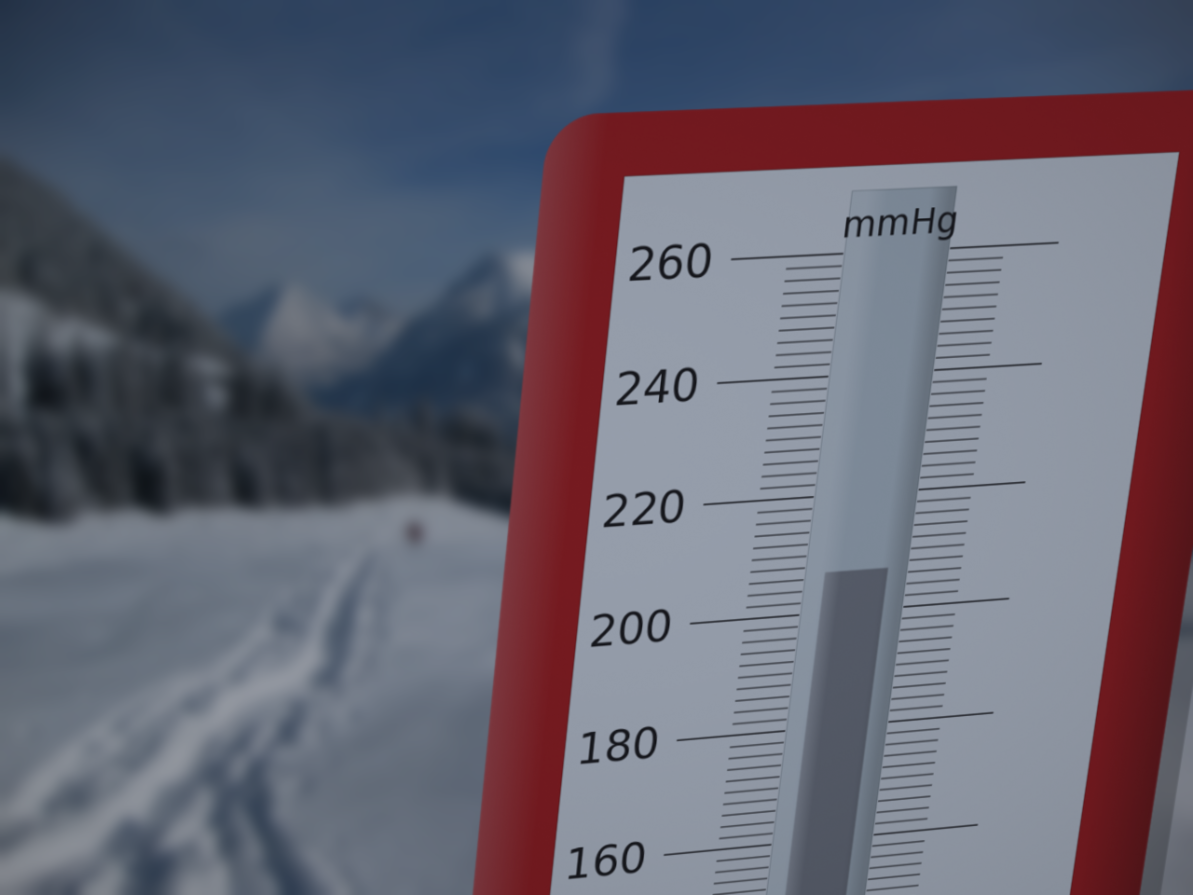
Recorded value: 207 mmHg
